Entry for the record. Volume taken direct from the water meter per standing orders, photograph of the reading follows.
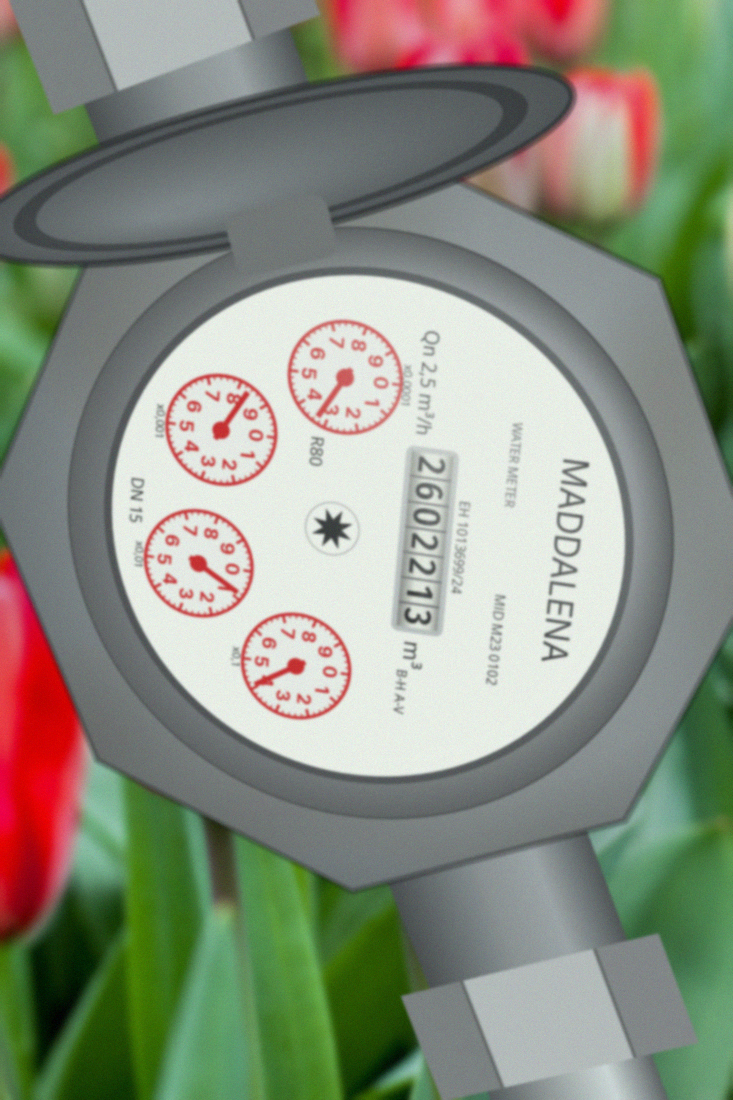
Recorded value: 2602213.4083 m³
